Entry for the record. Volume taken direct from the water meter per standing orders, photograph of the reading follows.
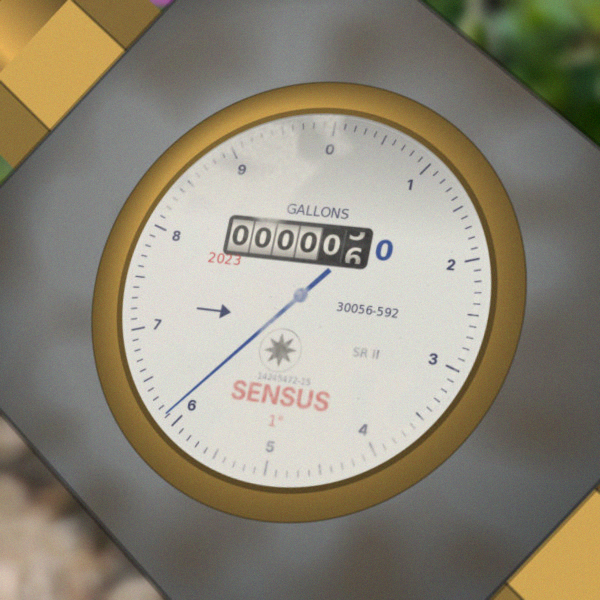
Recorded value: 56.1 gal
